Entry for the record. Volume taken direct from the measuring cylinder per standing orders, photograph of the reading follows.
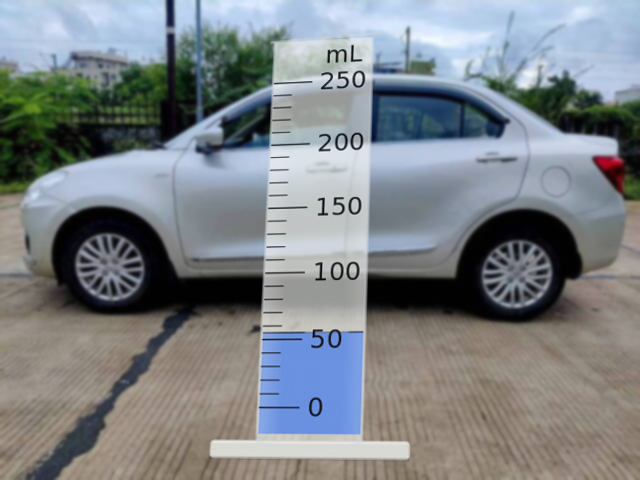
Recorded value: 55 mL
